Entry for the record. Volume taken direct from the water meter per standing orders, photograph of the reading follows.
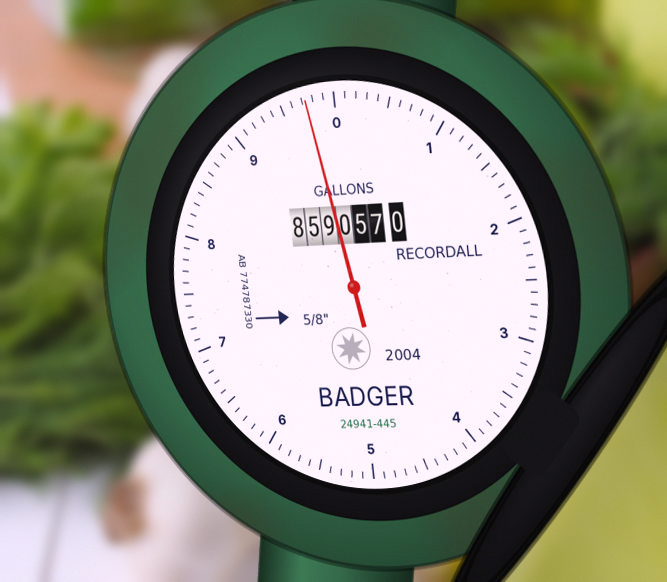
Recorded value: 8590569.7 gal
